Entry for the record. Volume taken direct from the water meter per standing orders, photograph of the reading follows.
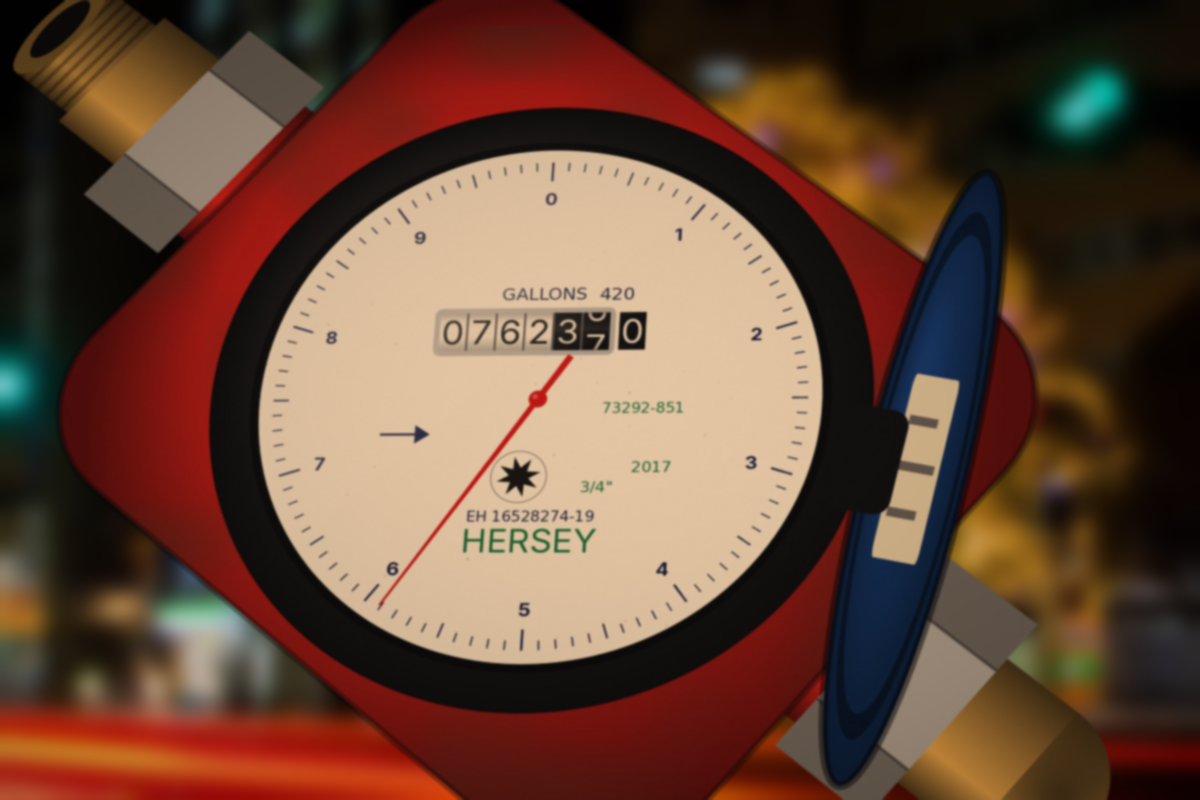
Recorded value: 762365.9 gal
